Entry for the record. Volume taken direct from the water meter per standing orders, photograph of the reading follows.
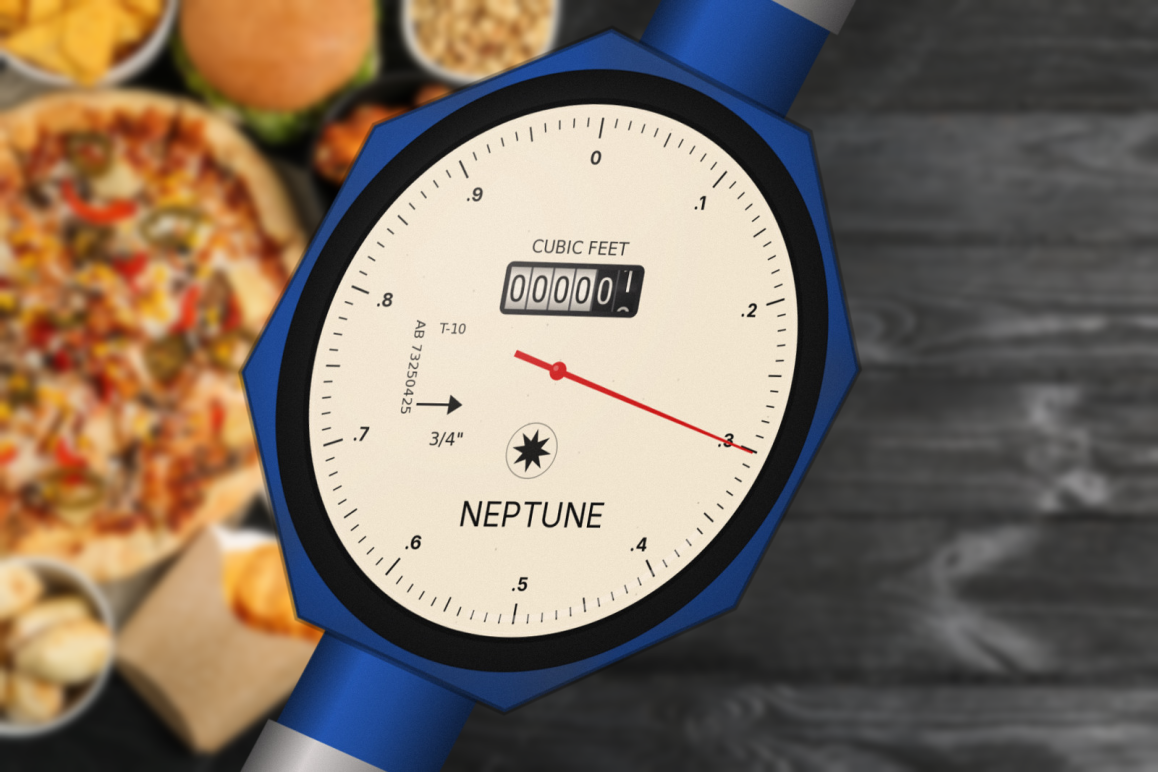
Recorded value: 1.30 ft³
